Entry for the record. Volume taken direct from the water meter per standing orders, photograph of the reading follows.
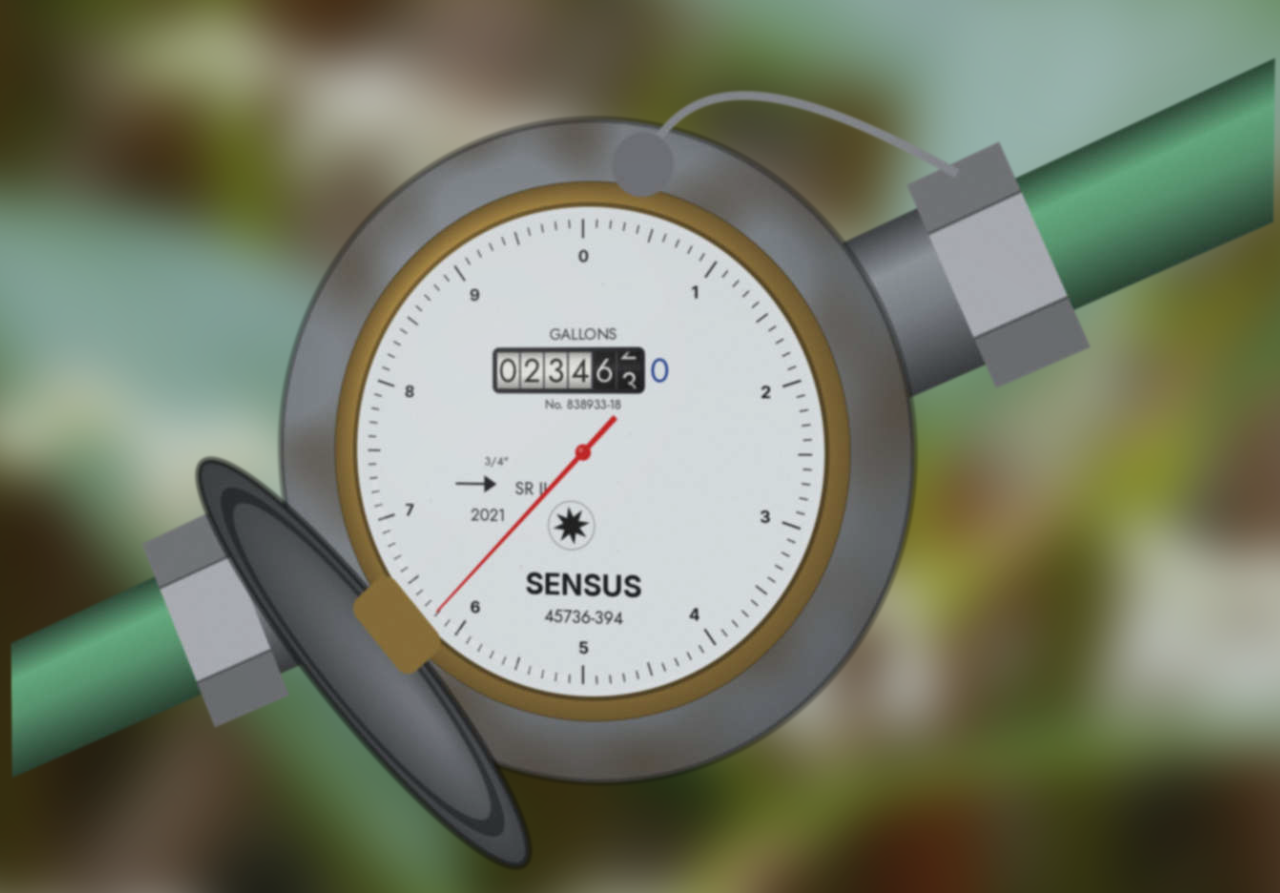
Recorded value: 234626.2 gal
